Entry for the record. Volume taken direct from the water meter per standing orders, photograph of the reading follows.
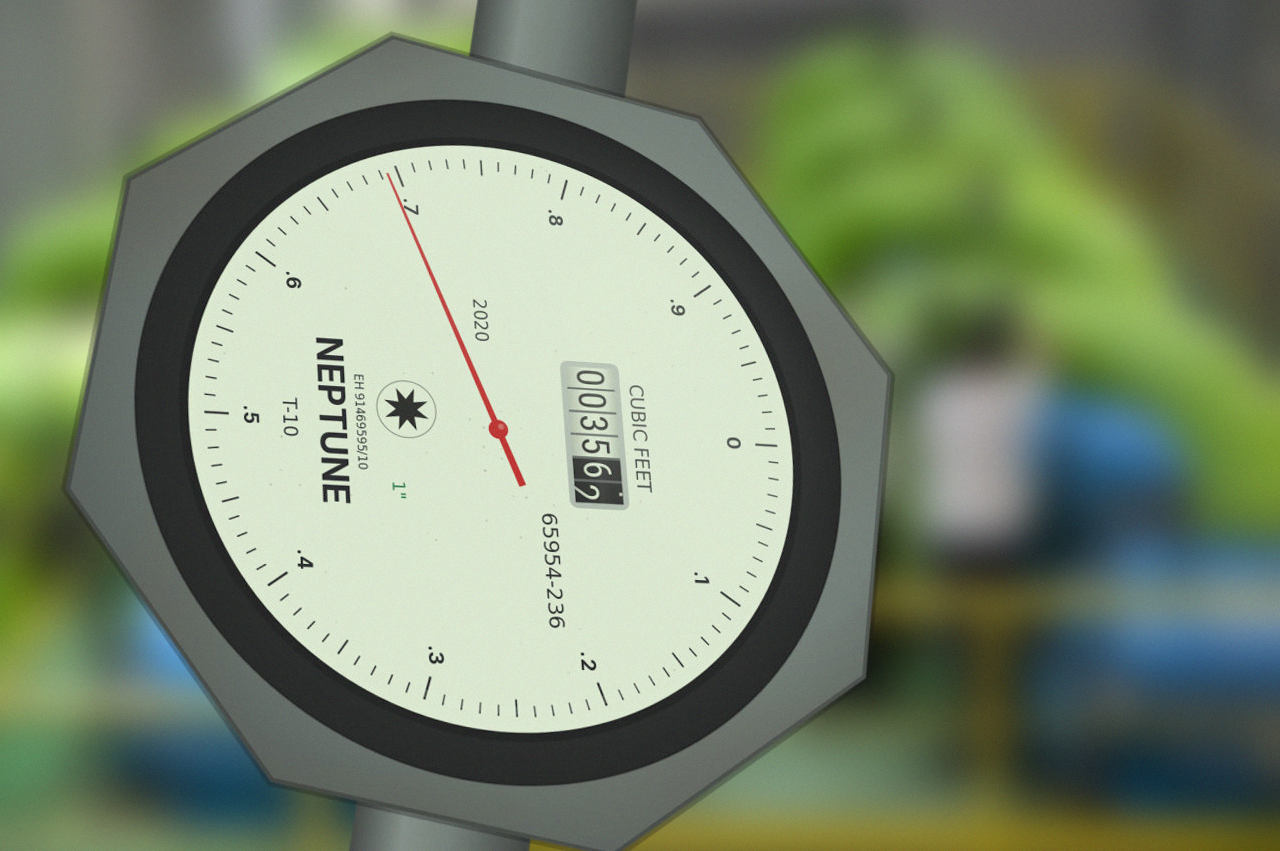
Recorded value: 3561.69 ft³
